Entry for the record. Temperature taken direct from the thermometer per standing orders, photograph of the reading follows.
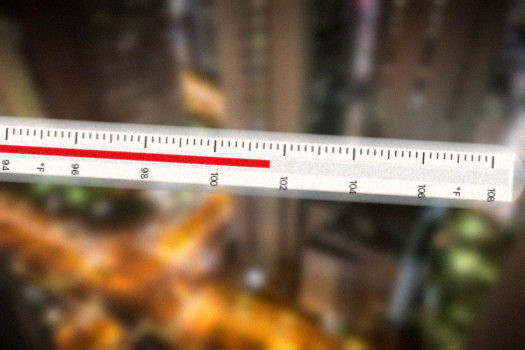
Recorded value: 101.6 °F
